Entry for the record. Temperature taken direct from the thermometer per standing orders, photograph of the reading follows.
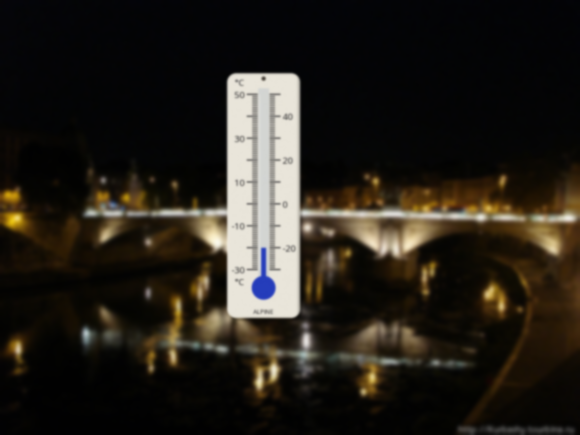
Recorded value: -20 °C
